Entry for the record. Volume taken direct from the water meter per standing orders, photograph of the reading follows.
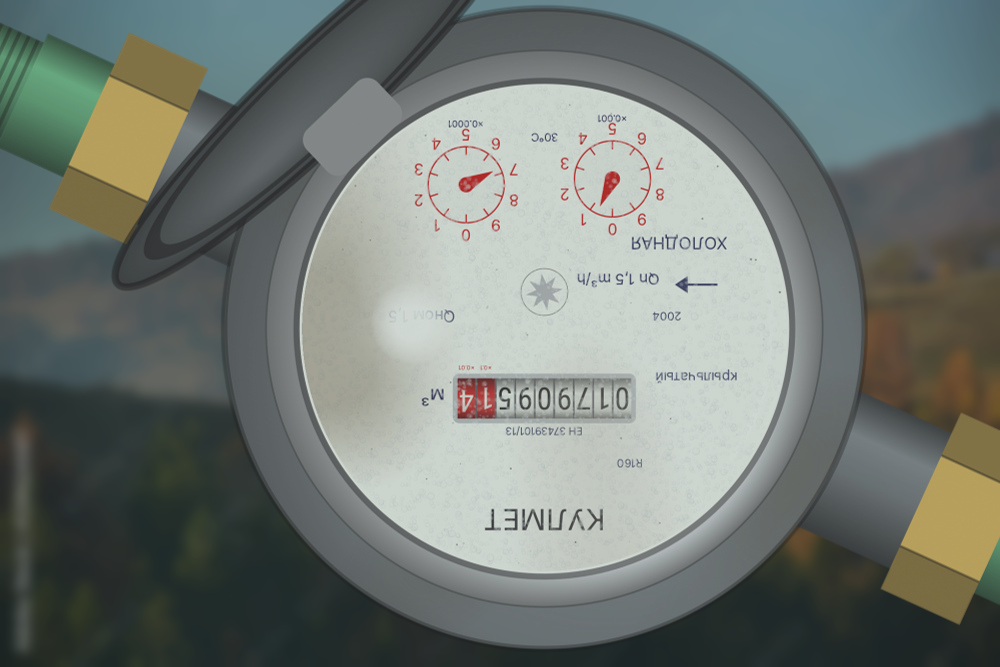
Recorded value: 179095.1406 m³
